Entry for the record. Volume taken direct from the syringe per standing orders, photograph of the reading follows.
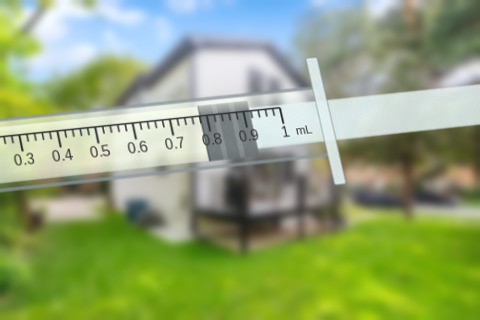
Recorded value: 0.78 mL
